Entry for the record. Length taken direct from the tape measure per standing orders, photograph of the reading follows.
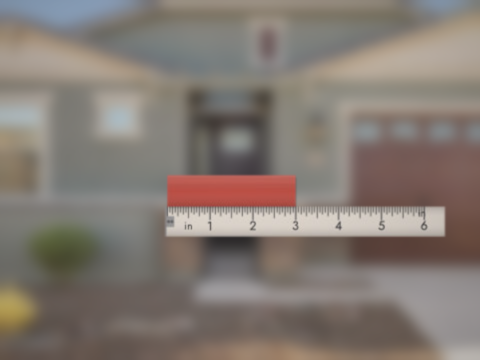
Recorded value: 3 in
